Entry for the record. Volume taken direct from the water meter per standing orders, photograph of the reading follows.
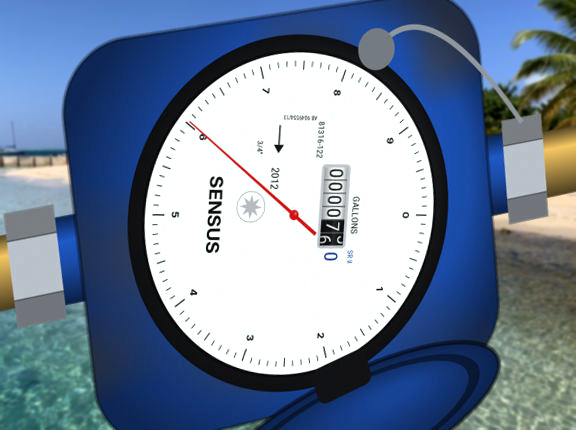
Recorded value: 756.0 gal
